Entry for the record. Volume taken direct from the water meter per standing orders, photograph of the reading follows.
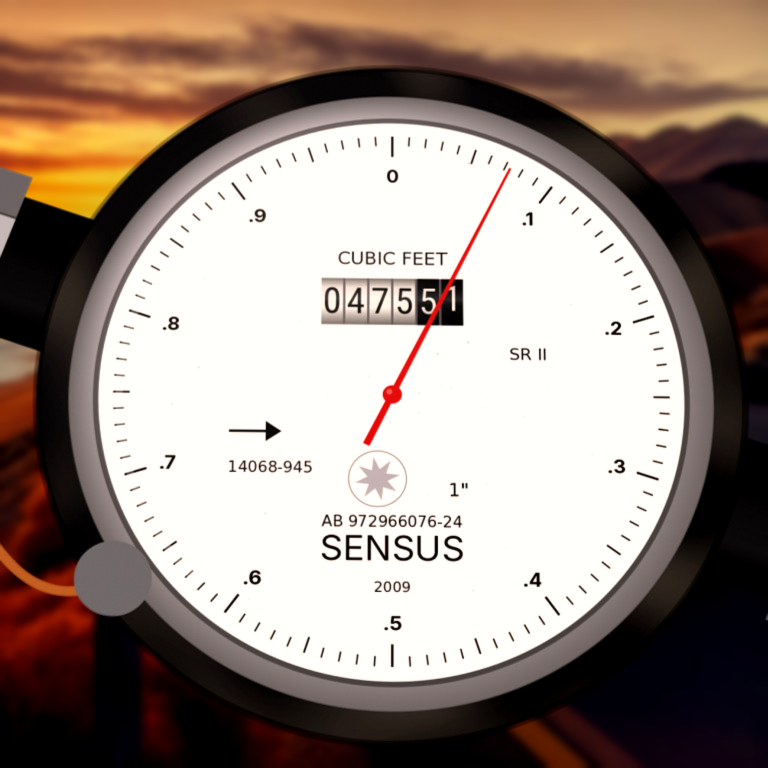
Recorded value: 47551.07 ft³
